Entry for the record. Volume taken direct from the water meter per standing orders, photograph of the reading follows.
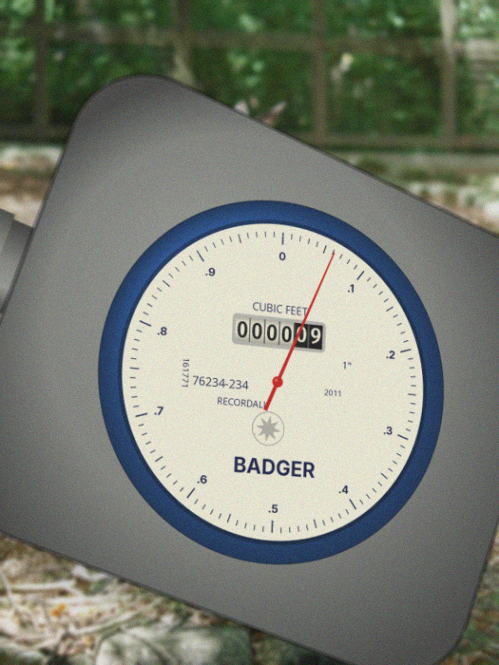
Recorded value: 9.06 ft³
